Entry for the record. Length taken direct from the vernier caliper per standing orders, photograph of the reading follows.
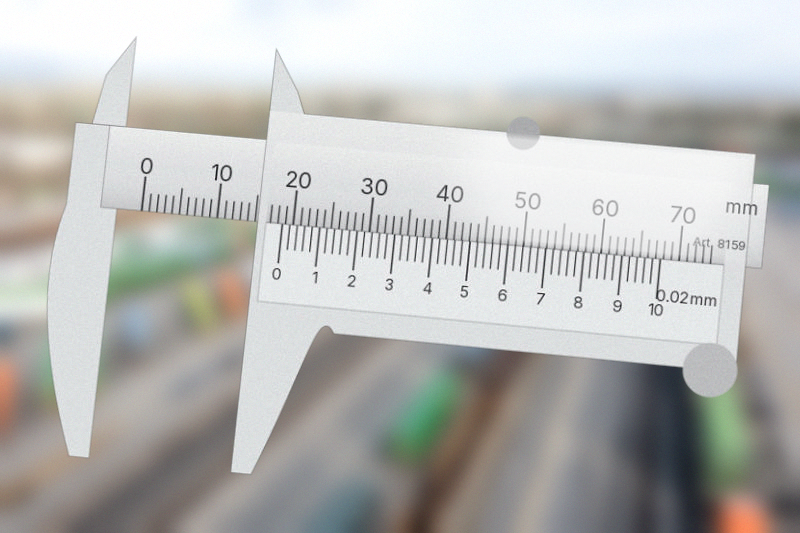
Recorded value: 18.6 mm
